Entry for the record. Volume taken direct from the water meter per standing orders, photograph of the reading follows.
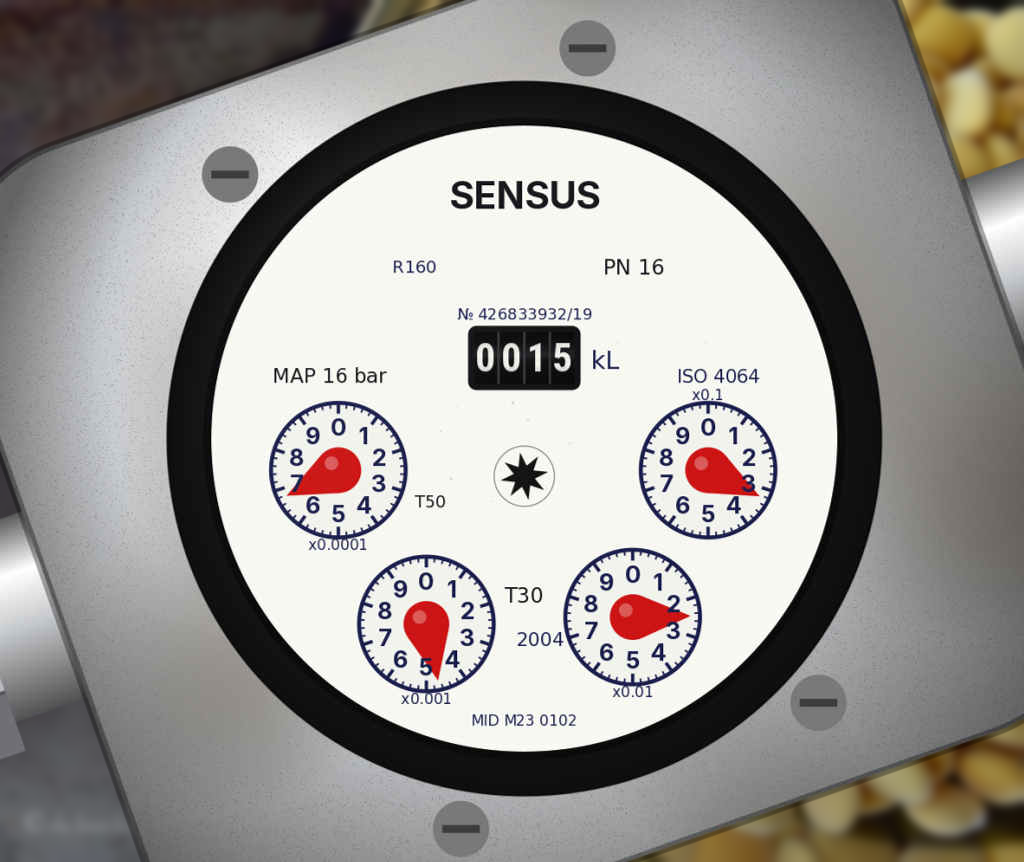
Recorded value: 15.3246 kL
